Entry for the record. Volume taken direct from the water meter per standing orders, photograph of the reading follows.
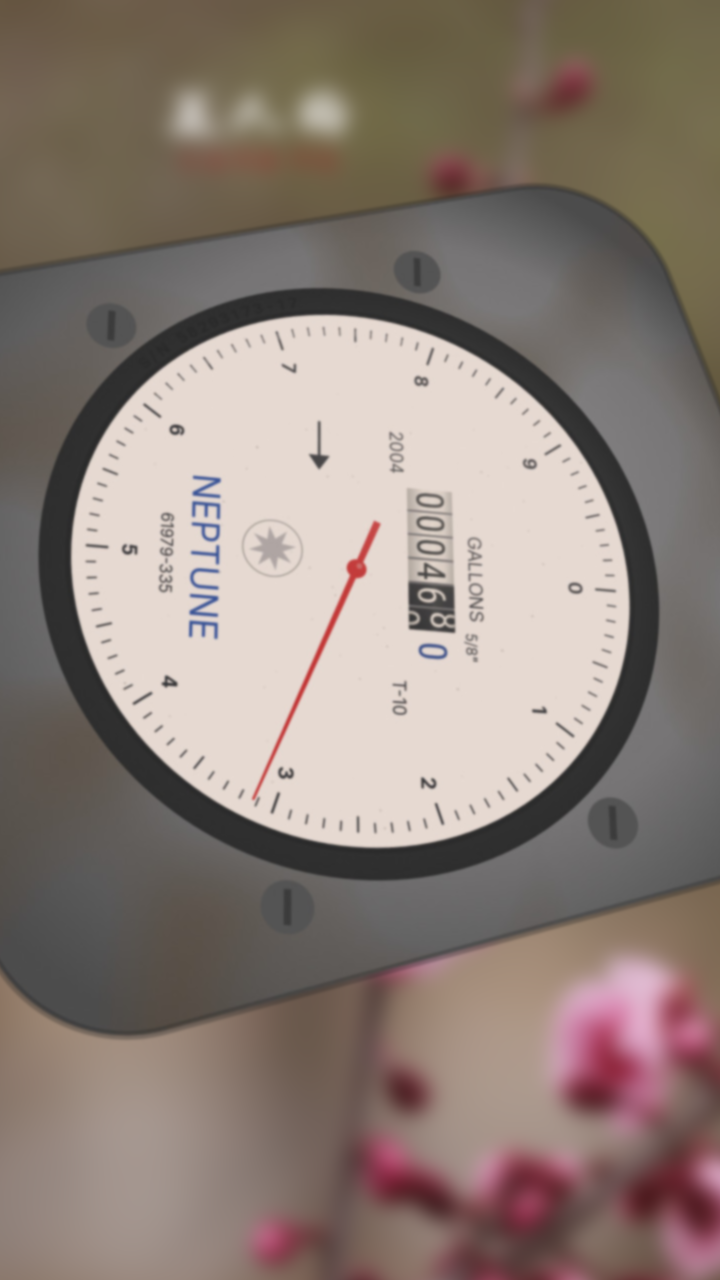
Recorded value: 4683.1 gal
